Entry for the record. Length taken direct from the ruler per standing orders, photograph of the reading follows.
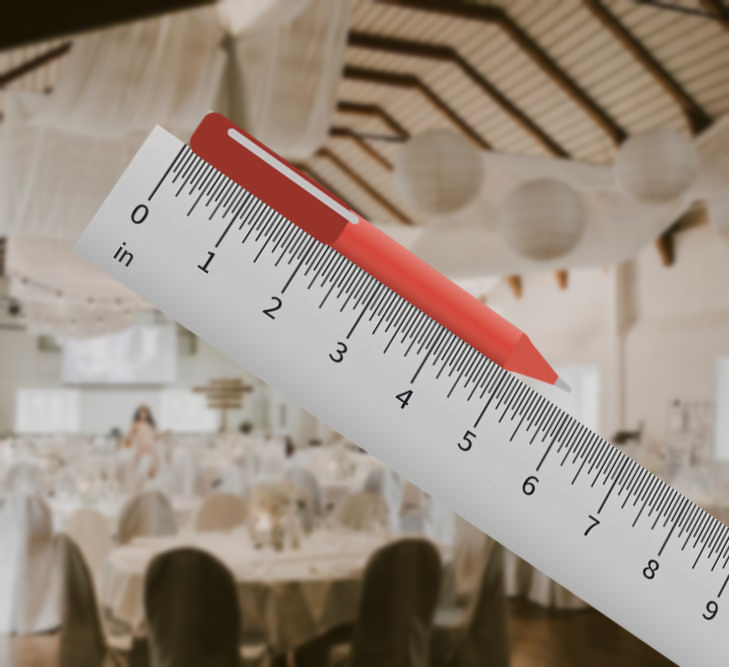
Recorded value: 5.875 in
